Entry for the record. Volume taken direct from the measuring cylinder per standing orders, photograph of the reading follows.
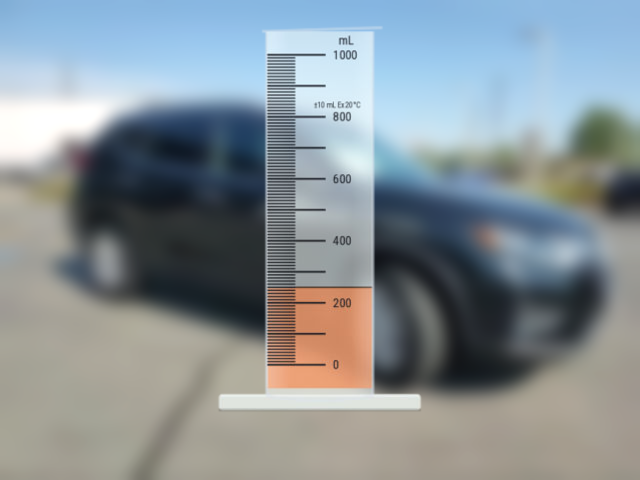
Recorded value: 250 mL
